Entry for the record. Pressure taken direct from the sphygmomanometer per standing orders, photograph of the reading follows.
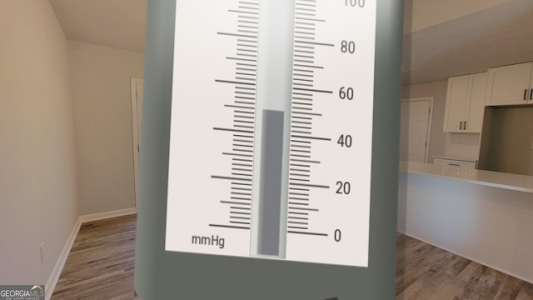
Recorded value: 50 mmHg
